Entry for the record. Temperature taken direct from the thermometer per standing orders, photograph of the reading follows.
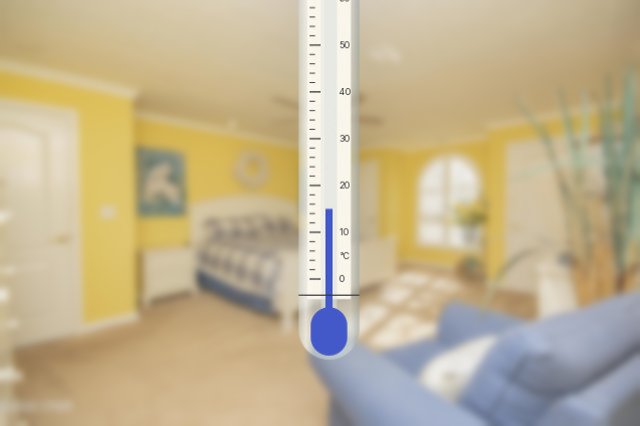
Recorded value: 15 °C
